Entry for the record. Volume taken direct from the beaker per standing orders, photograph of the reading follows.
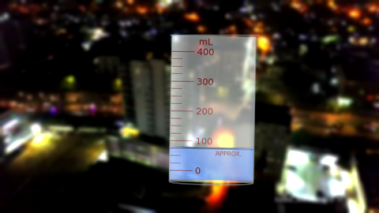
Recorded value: 75 mL
